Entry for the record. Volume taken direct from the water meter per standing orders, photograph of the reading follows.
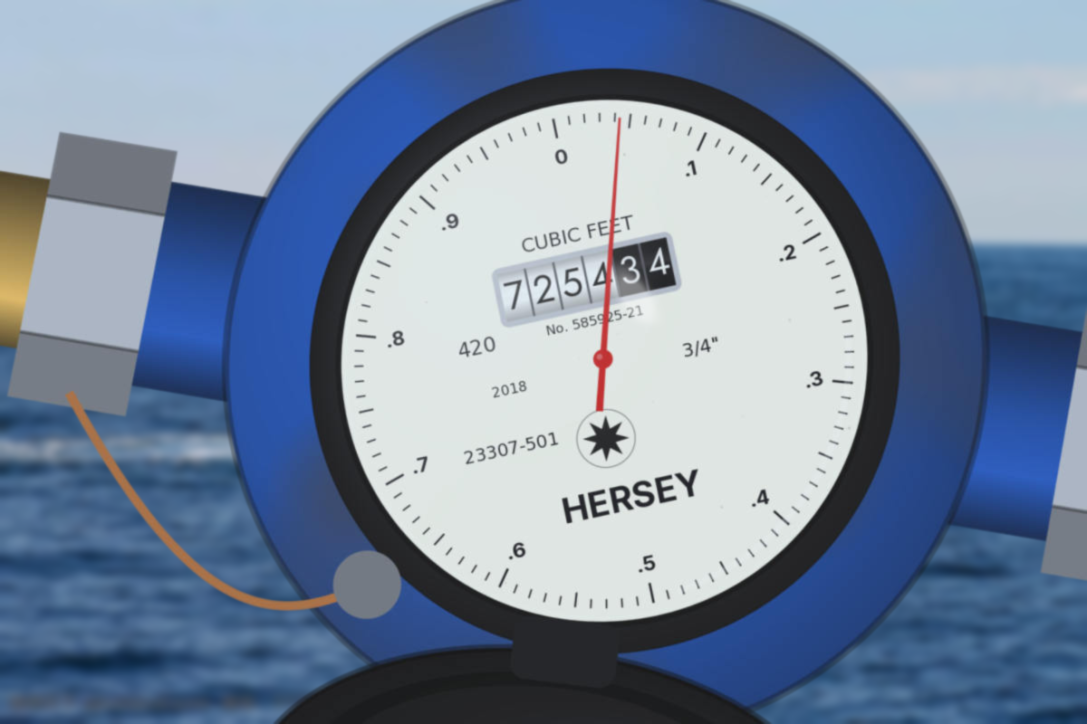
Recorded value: 725434.04 ft³
